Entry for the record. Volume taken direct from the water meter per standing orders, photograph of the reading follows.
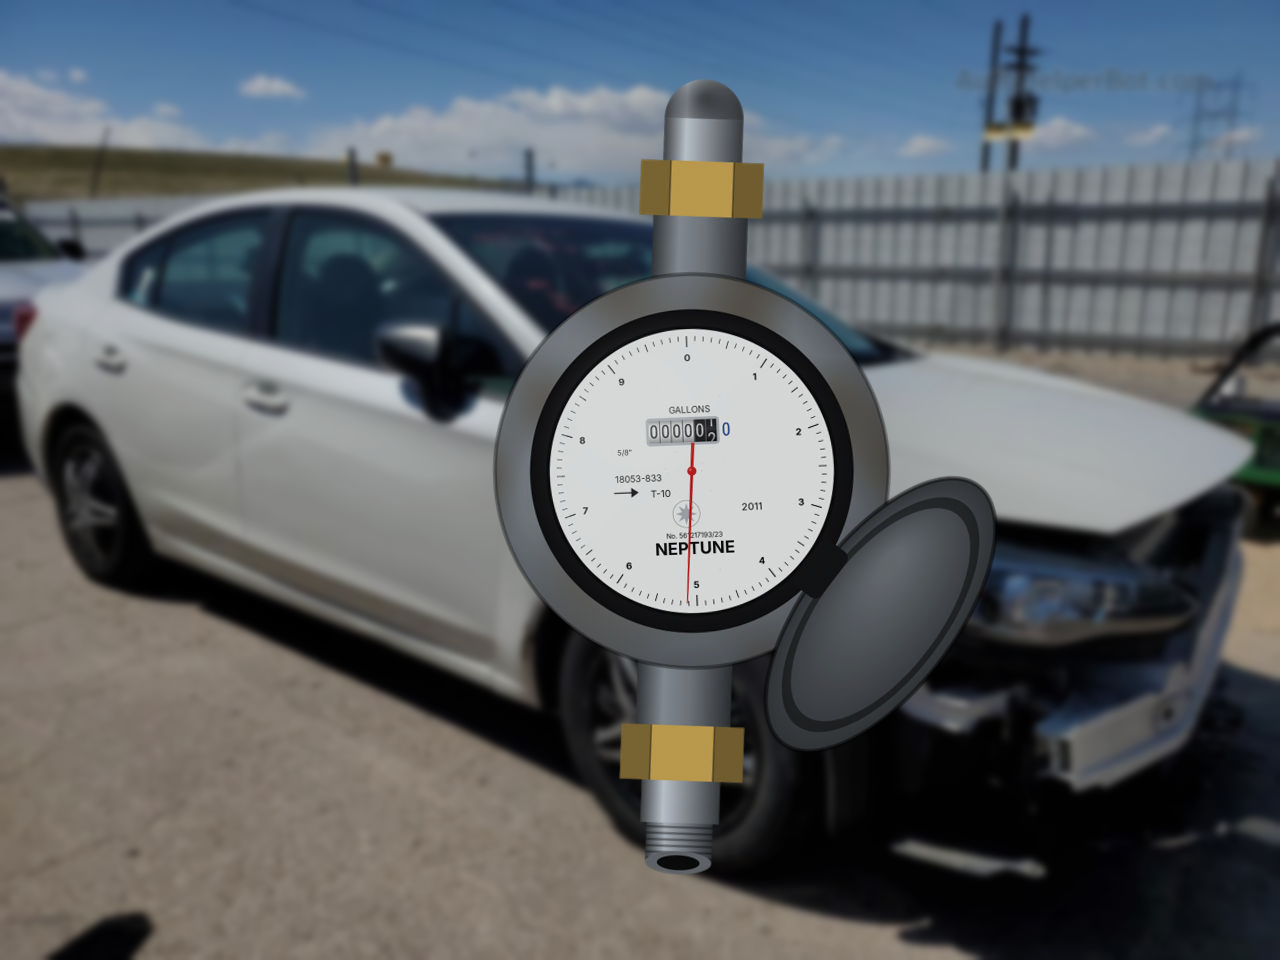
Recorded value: 15.1 gal
